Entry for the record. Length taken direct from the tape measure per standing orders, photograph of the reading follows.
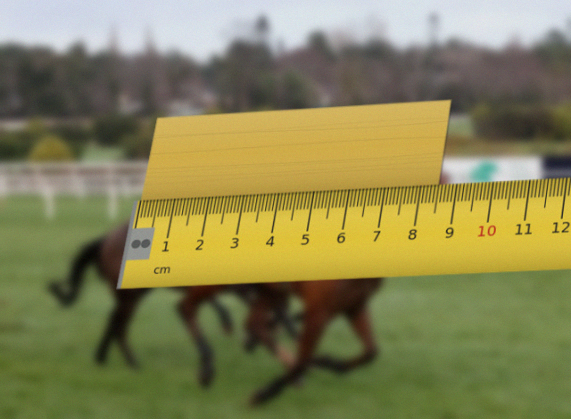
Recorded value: 8.5 cm
